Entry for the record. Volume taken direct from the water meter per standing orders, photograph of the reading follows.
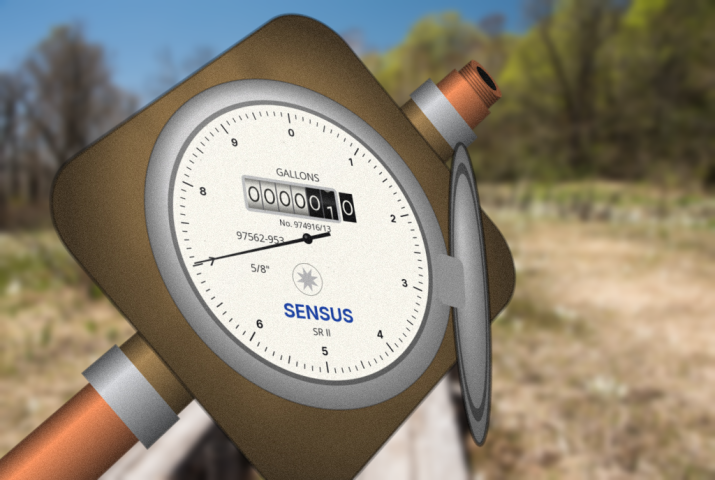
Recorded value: 7.0 gal
